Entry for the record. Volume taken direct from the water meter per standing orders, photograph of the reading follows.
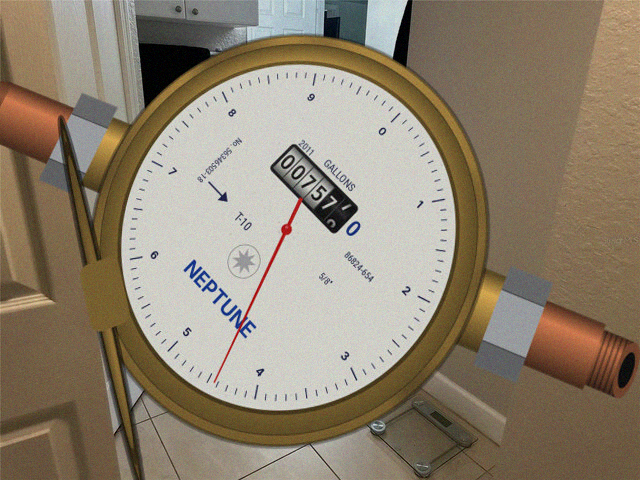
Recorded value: 75774.4 gal
